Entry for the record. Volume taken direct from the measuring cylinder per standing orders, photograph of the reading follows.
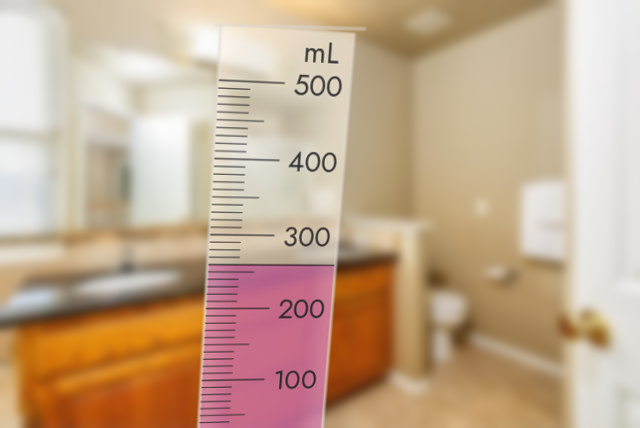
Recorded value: 260 mL
